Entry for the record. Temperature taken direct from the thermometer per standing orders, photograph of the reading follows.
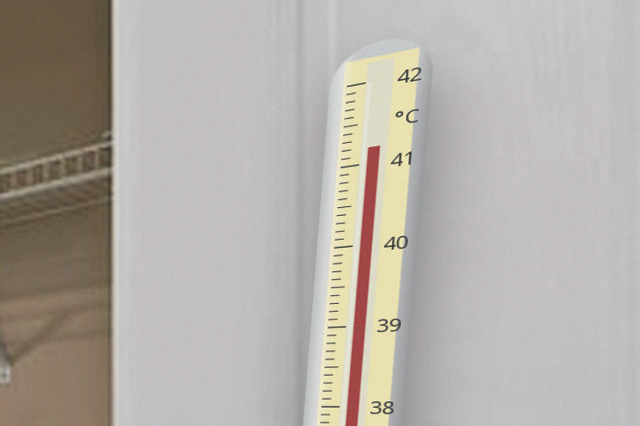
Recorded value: 41.2 °C
